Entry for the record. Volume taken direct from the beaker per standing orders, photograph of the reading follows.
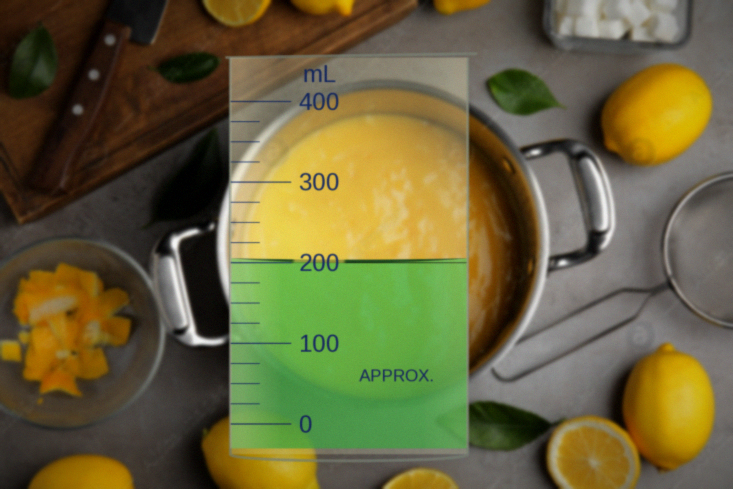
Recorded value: 200 mL
